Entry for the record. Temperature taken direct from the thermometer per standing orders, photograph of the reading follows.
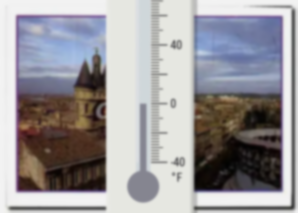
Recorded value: 0 °F
